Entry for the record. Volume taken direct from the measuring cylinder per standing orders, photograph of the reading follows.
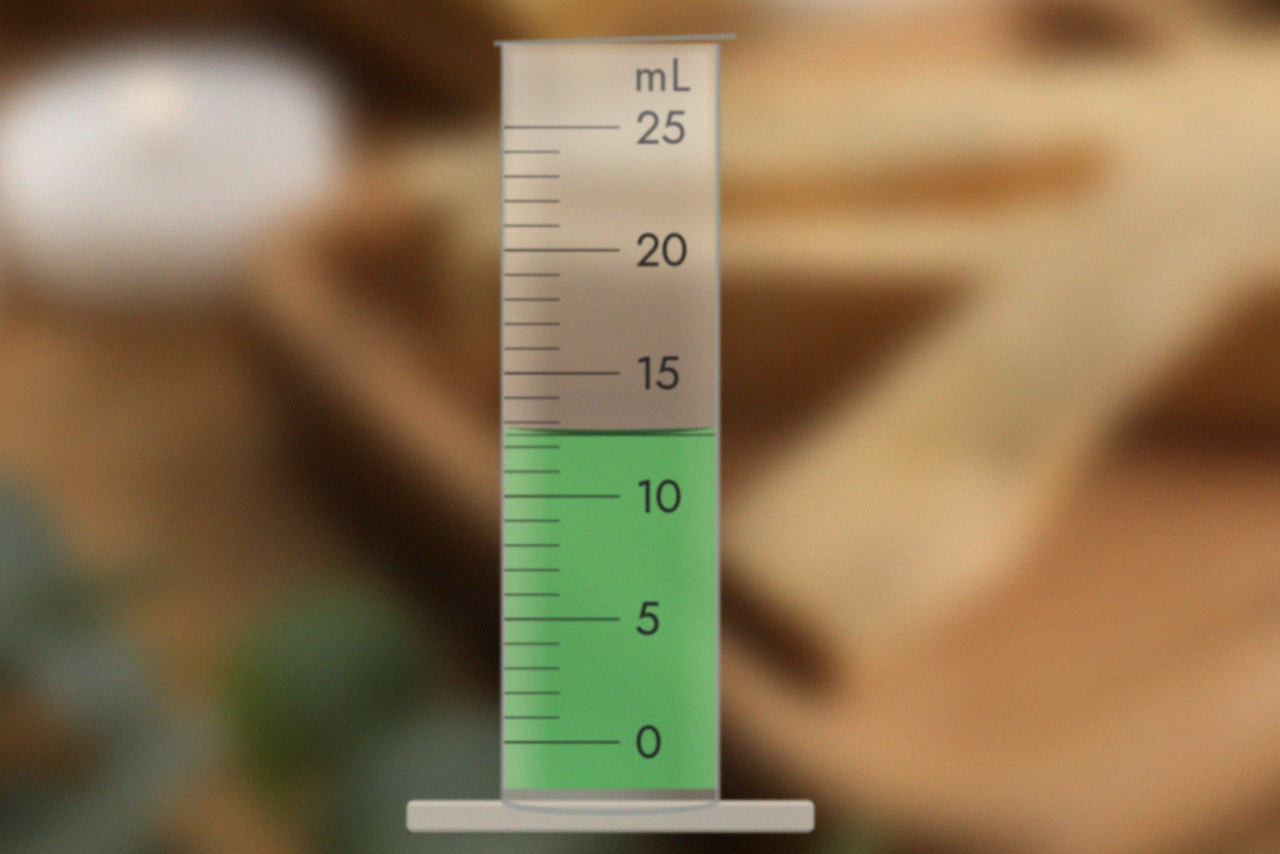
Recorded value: 12.5 mL
